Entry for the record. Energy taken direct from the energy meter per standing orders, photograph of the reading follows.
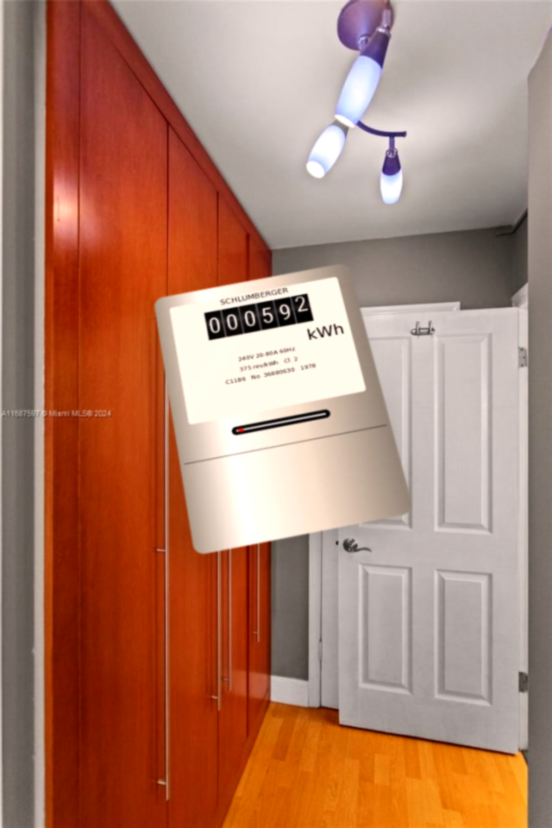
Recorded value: 592 kWh
